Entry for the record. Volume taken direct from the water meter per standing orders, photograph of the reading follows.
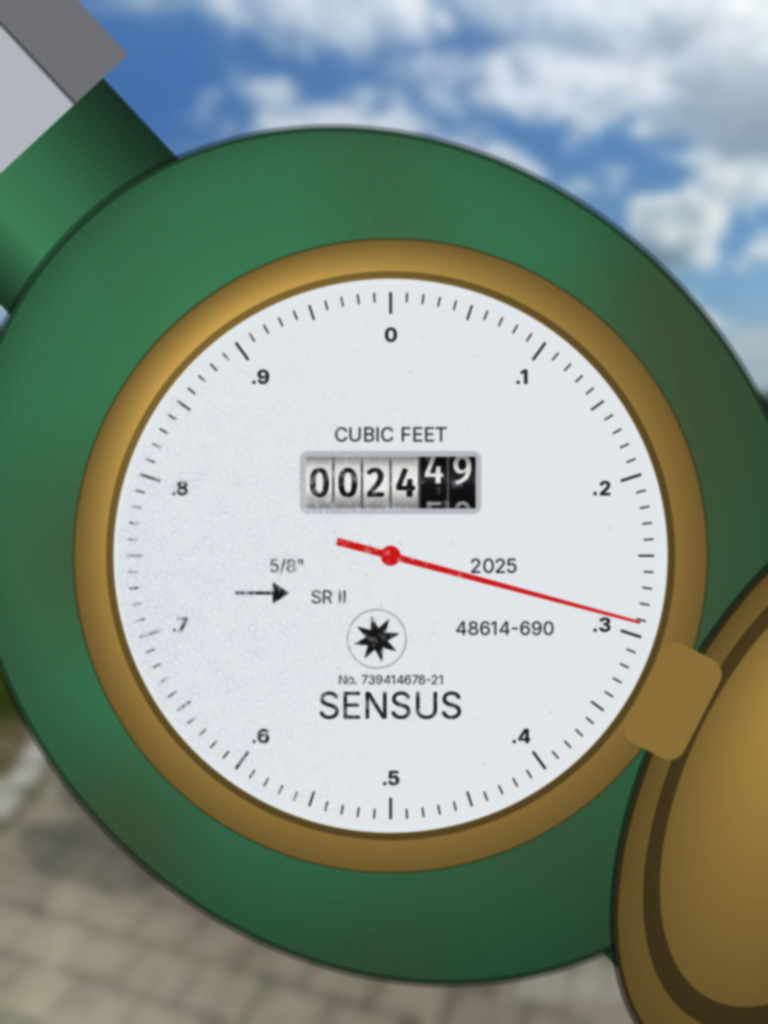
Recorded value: 2449.29 ft³
